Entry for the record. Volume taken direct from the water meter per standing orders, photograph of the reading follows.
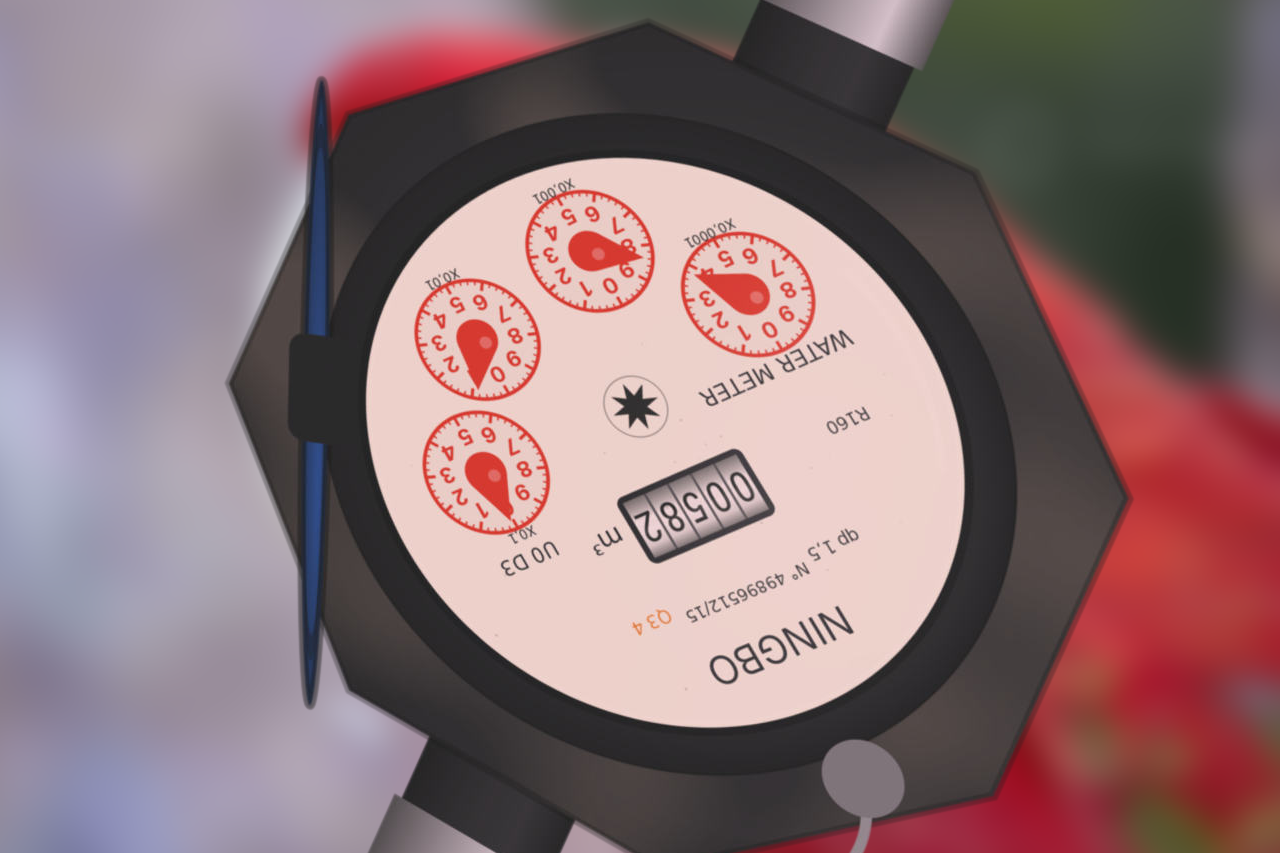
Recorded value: 582.0083 m³
